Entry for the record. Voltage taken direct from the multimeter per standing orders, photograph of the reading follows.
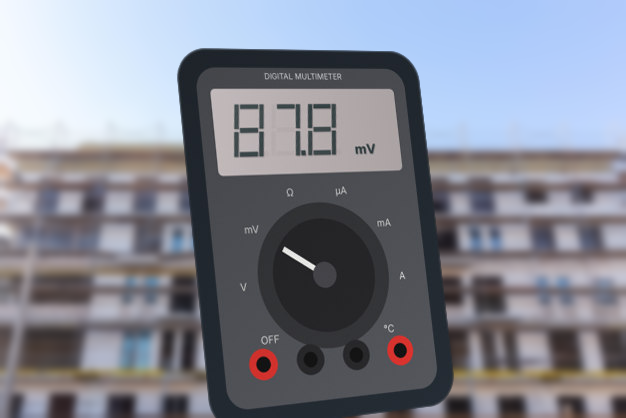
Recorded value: 87.8 mV
